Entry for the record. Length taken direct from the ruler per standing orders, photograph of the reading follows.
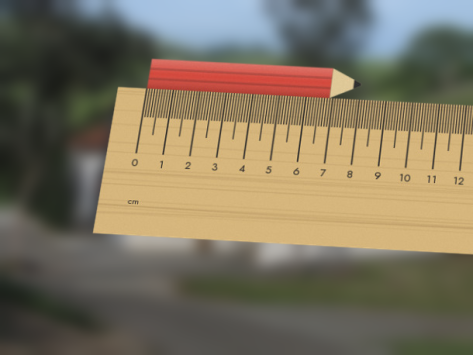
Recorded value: 8 cm
